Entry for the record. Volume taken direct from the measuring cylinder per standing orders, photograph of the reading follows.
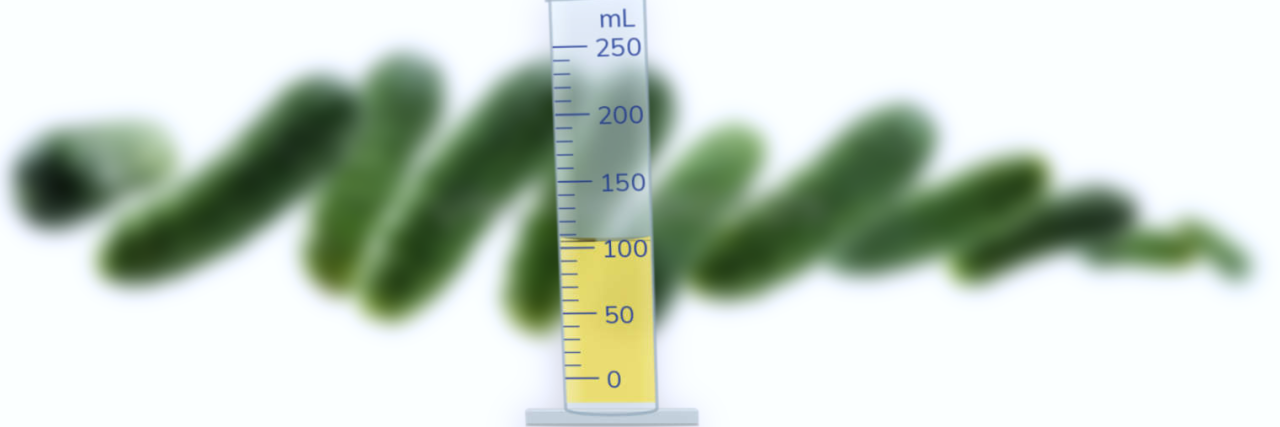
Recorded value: 105 mL
